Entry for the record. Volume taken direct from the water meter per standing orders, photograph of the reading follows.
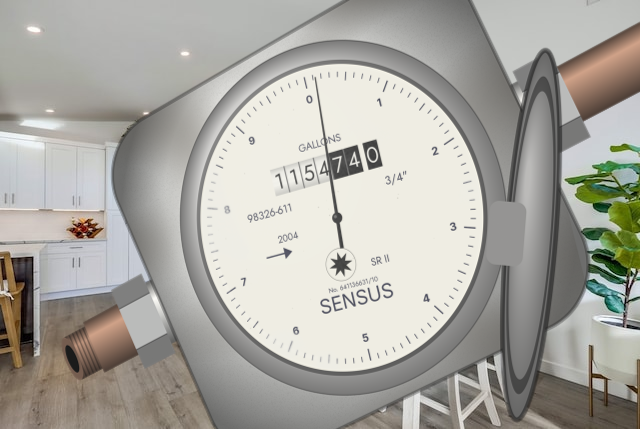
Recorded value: 1154740.1 gal
